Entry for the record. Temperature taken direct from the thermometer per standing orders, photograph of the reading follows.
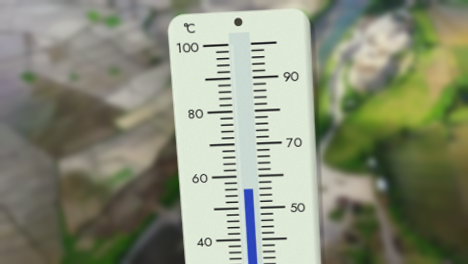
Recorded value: 56 °C
